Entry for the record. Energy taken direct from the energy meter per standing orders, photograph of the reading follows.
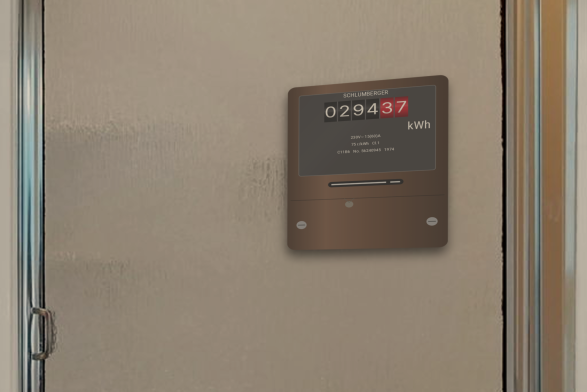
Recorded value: 294.37 kWh
